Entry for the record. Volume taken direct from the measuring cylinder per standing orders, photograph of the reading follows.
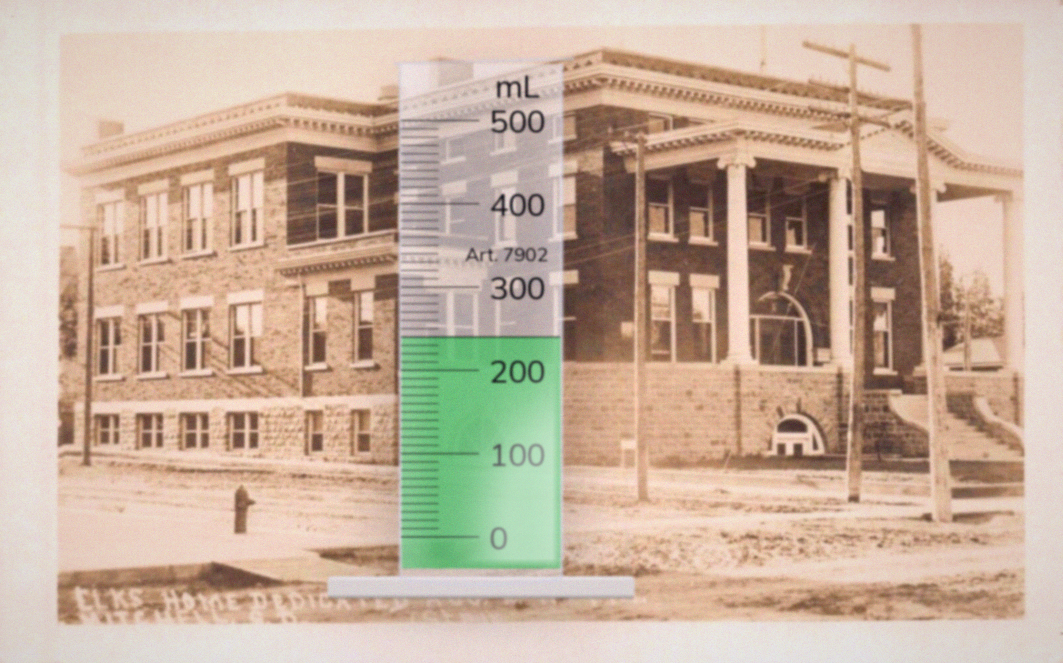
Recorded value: 240 mL
